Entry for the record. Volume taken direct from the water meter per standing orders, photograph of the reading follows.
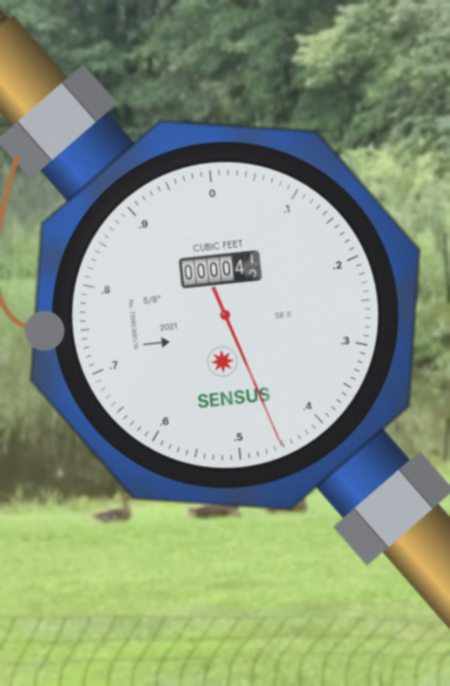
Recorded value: 41.45 ft³
